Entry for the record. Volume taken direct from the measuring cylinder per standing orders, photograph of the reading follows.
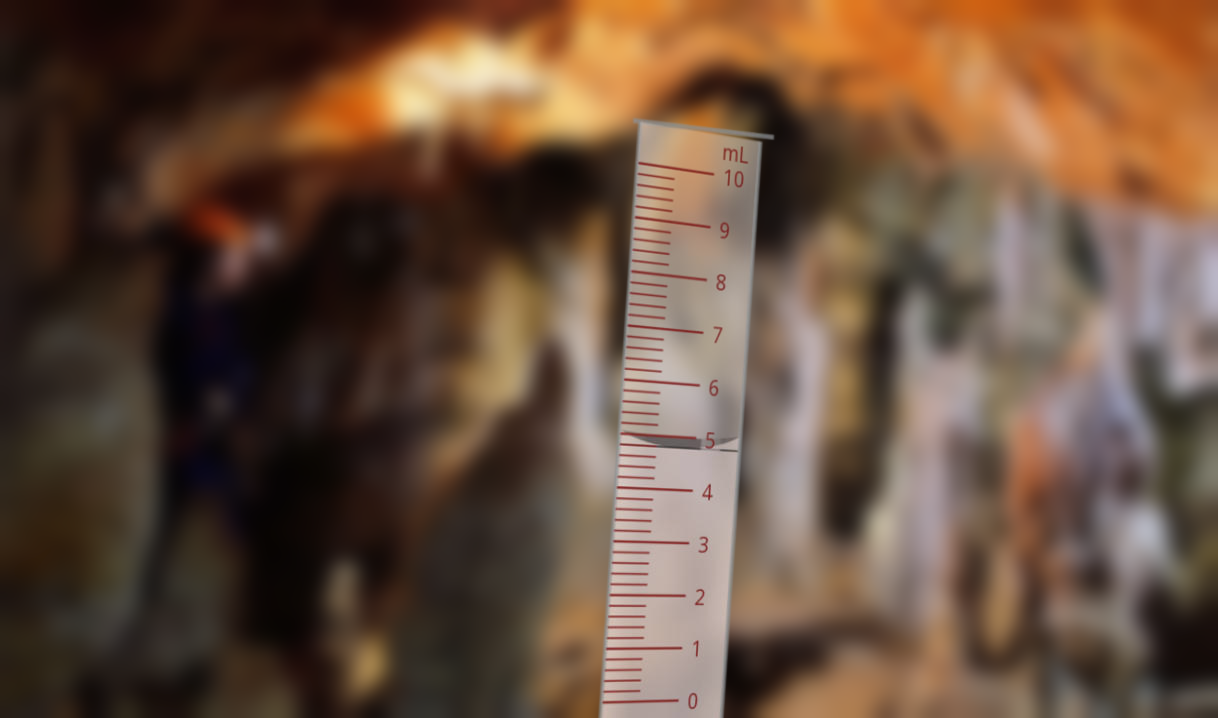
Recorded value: 4.8 mL
